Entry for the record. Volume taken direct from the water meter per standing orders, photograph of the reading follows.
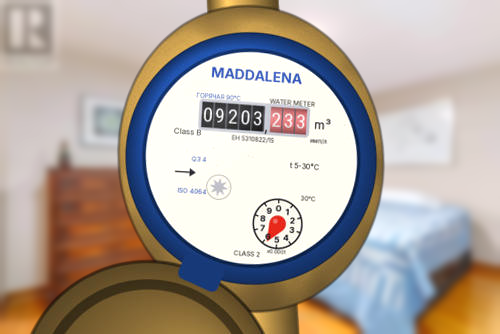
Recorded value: 9203.2335 m³
